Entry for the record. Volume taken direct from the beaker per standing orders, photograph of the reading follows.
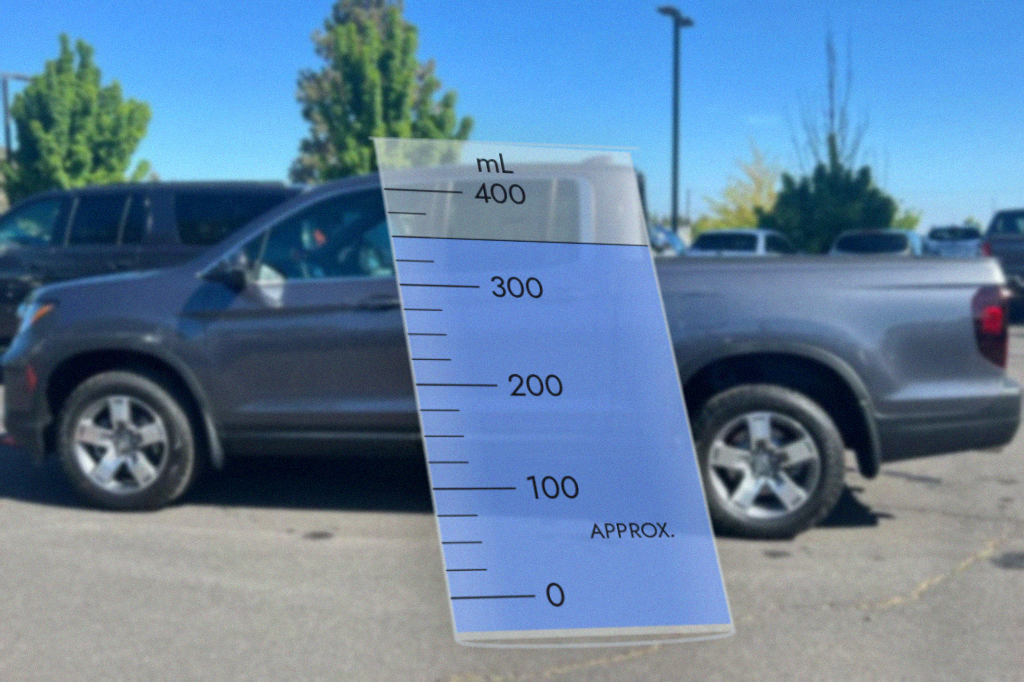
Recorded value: 350 mL
